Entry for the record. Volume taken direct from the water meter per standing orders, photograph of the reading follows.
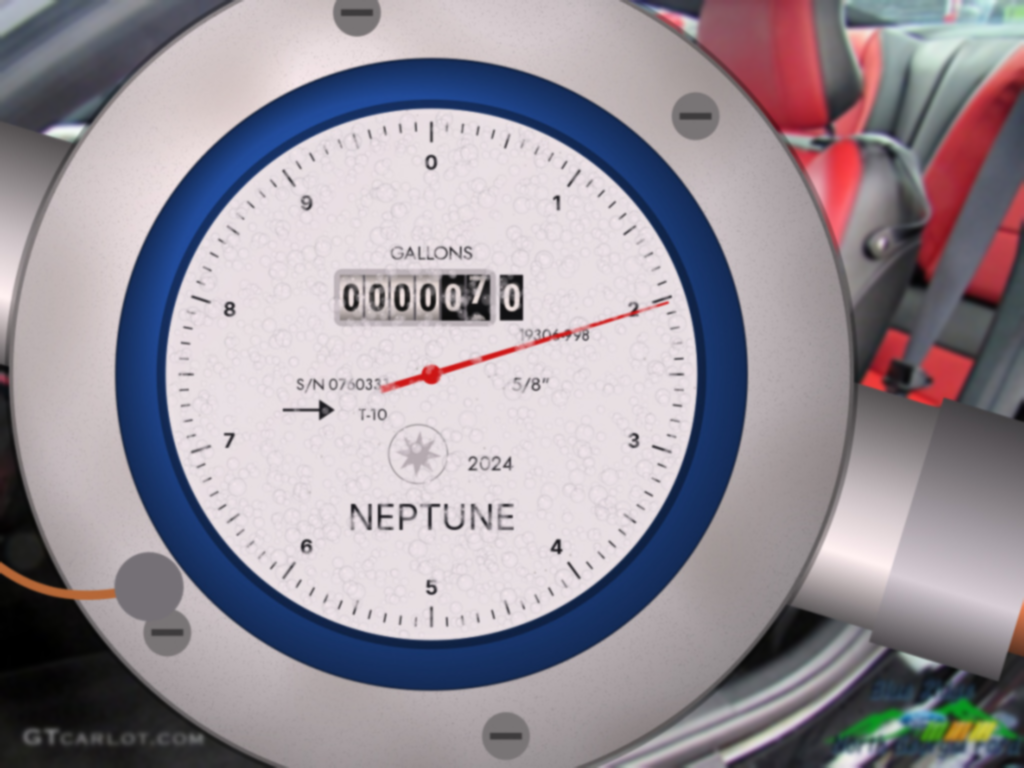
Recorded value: 72.0 gal
